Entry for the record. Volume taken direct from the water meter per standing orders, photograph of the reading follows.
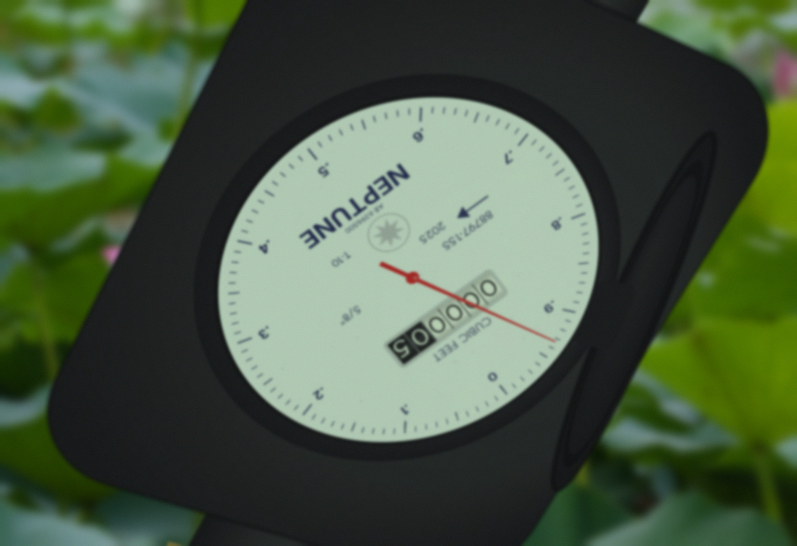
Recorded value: 4.93 ft³
